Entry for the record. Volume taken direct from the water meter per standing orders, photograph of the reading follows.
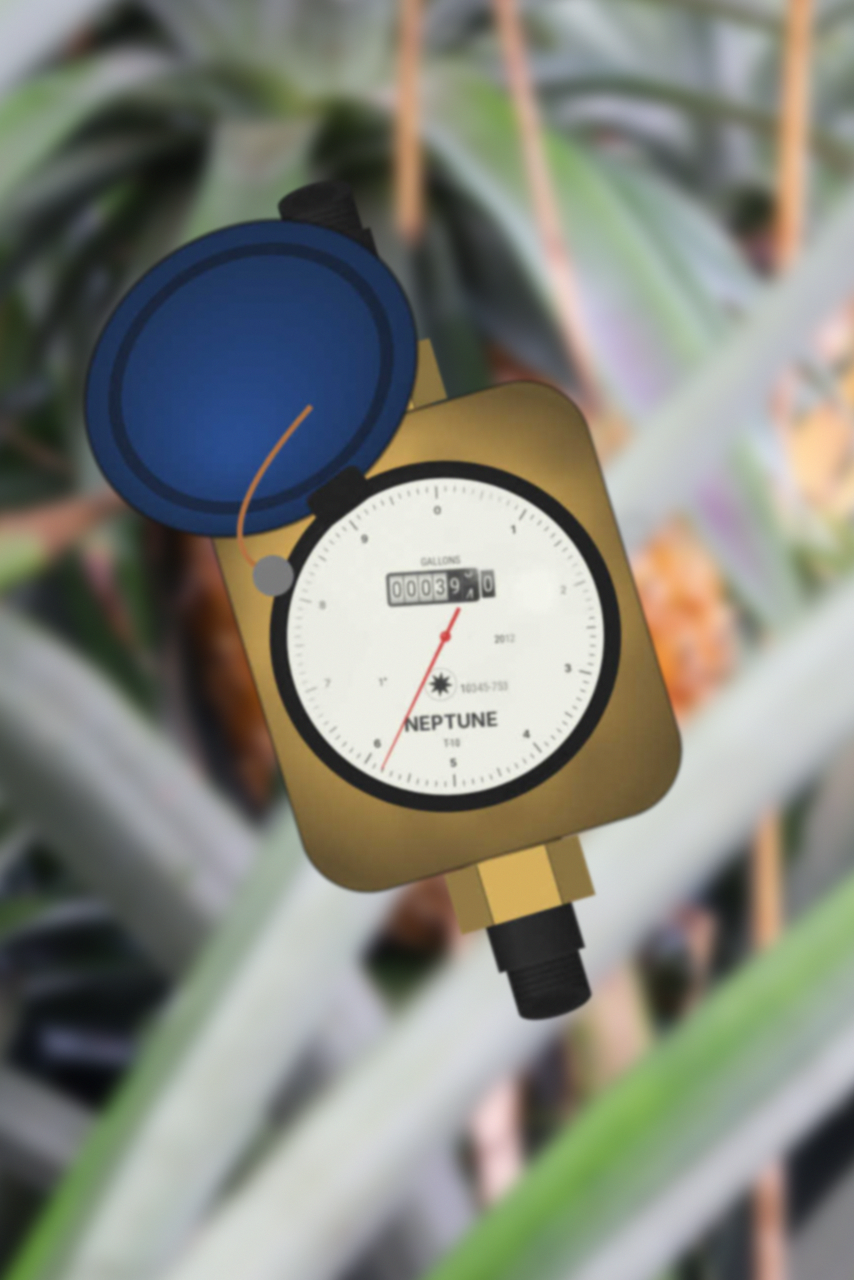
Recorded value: 3935.8 gal
